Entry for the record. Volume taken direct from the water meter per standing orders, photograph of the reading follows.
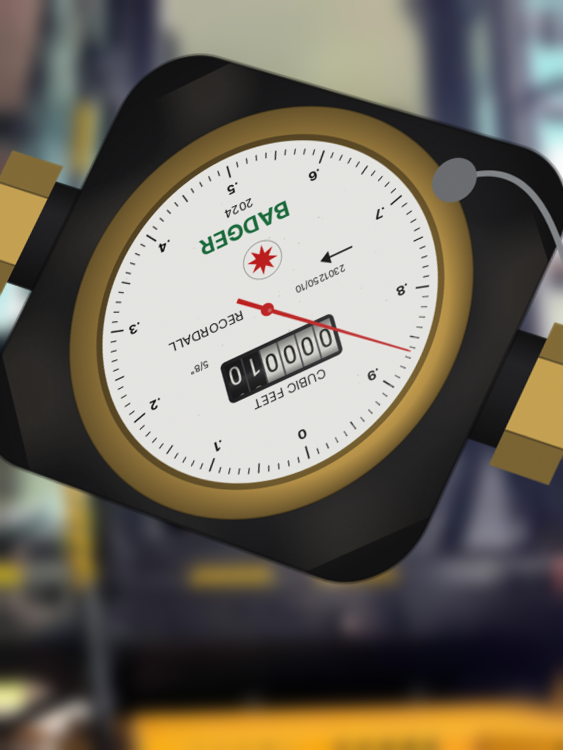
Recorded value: 9.86 ft³
